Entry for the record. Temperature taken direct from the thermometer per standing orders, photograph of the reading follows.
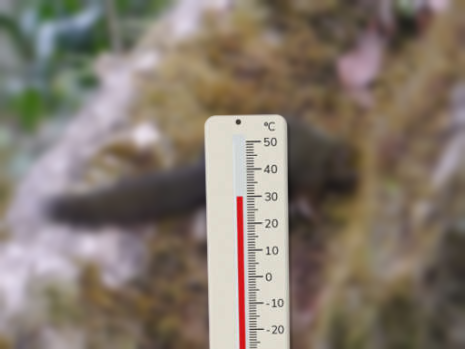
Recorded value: 30 °C
